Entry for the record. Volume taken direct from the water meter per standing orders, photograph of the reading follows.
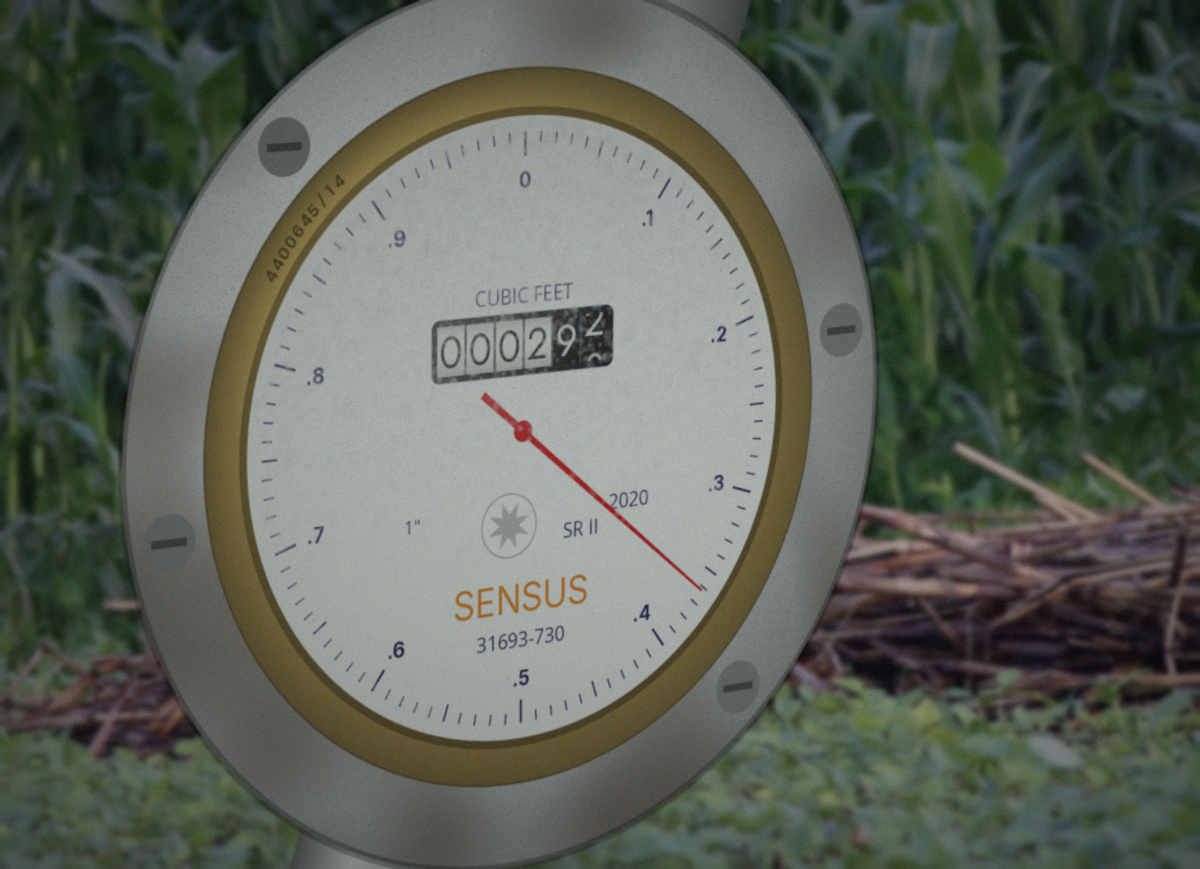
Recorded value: 292.36 ft³
